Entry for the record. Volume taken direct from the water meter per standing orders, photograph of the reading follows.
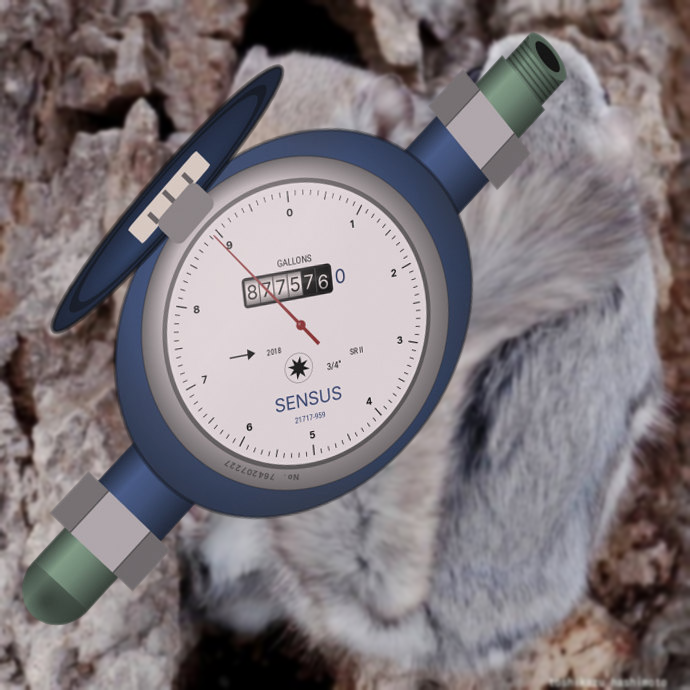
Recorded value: 8775758.9 gal
